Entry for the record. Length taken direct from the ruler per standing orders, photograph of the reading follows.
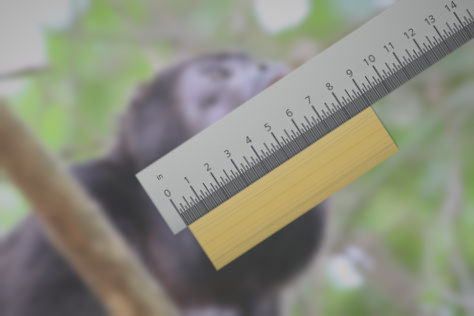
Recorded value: 9 in
